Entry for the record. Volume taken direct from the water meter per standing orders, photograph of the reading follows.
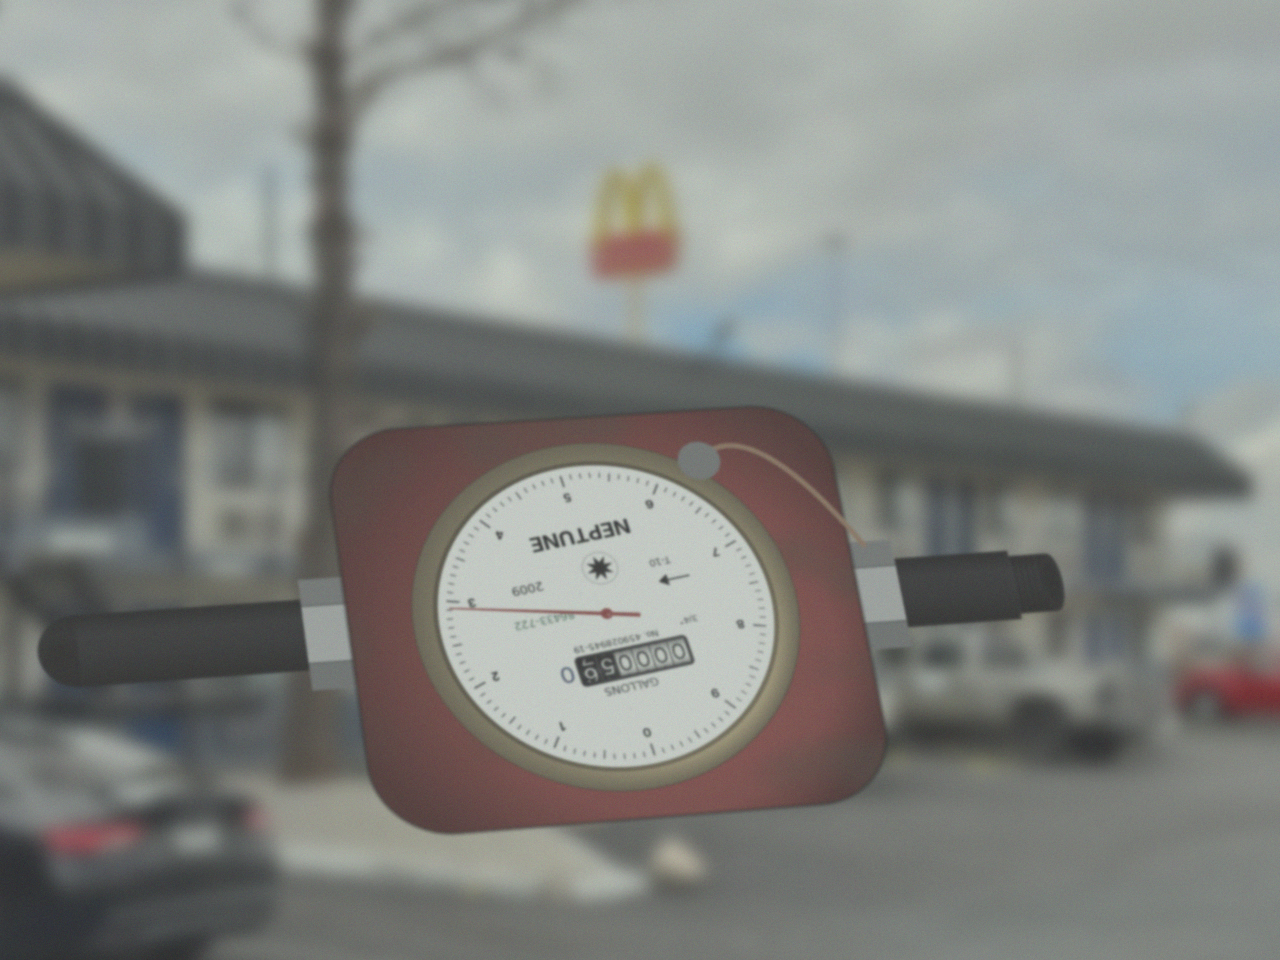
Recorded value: 562.9 gal
